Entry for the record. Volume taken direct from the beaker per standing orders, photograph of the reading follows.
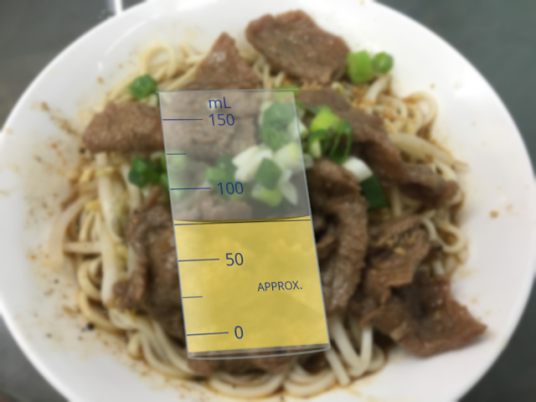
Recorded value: 75 mL
